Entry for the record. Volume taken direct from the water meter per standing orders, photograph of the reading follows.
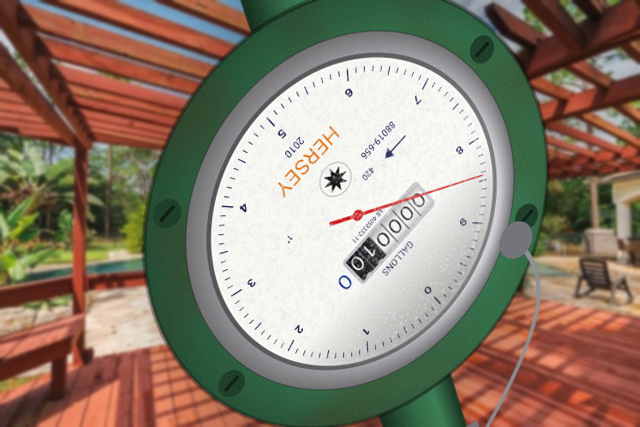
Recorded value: 98.4 gal
